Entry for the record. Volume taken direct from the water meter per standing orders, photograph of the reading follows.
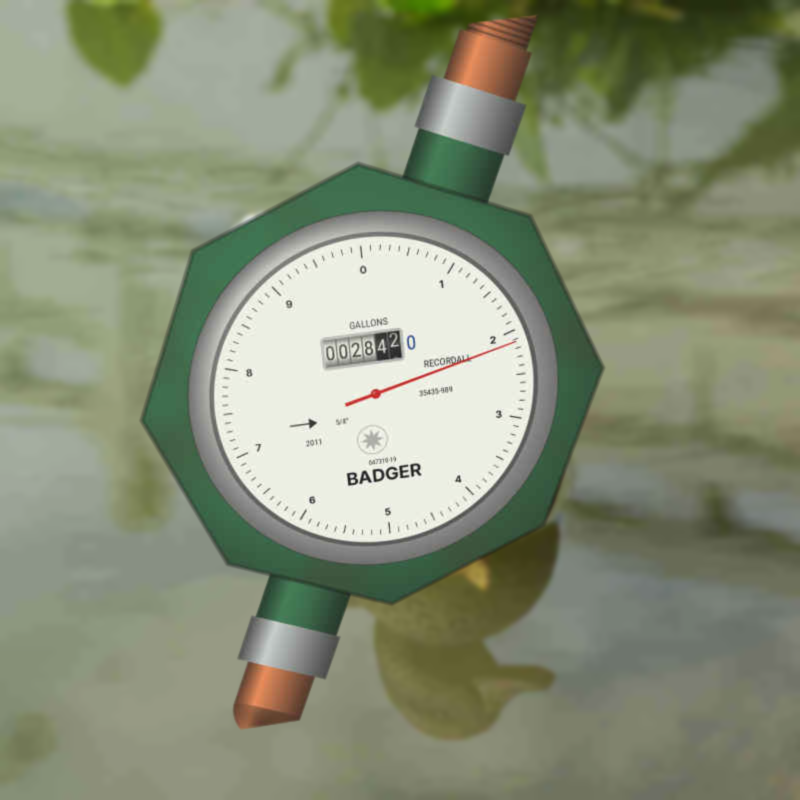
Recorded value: 28422.1 gal
